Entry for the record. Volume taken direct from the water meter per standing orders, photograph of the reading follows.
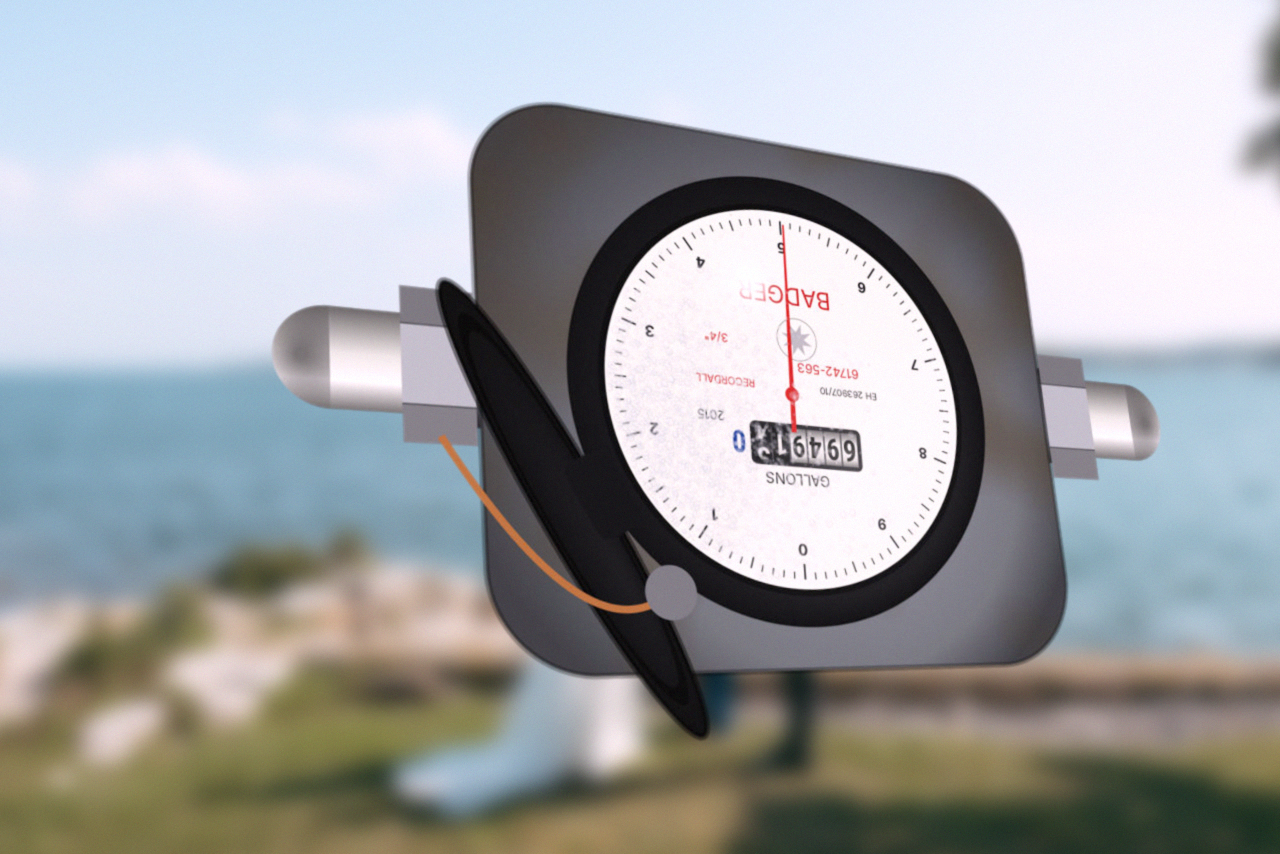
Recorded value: 6949135.0 gal
